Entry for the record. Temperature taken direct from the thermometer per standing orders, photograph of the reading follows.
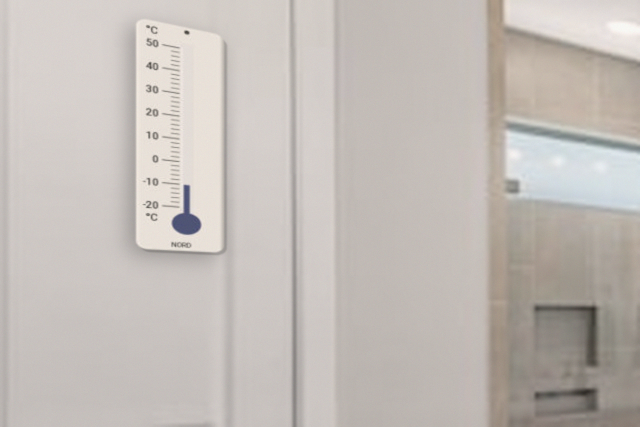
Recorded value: -10 °C
